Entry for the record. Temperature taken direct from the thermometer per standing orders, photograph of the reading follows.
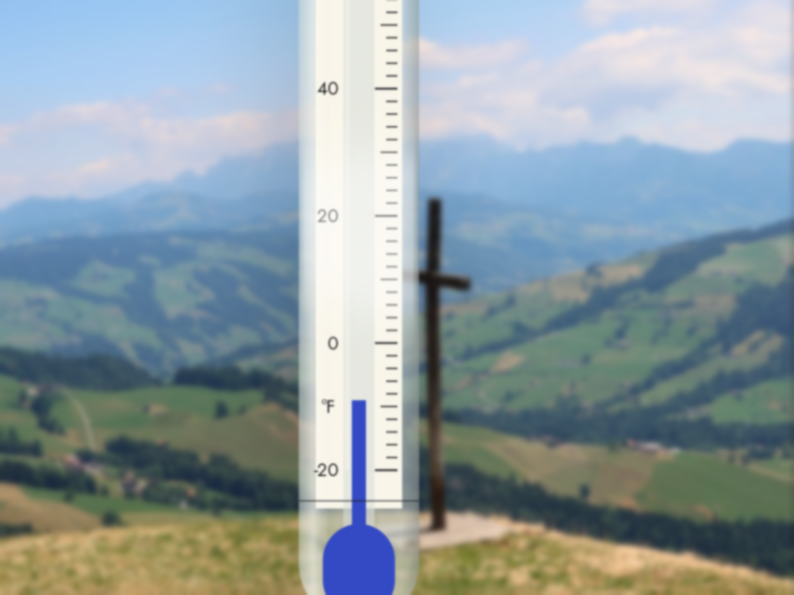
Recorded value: -9 °F
